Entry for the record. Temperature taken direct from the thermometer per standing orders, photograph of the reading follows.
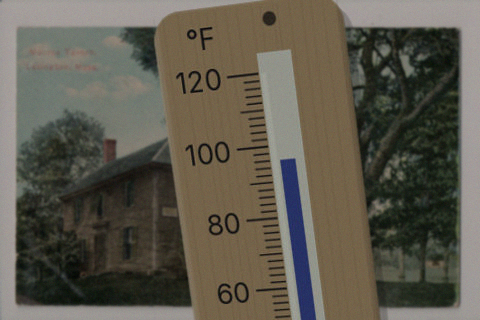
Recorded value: 96 °F
